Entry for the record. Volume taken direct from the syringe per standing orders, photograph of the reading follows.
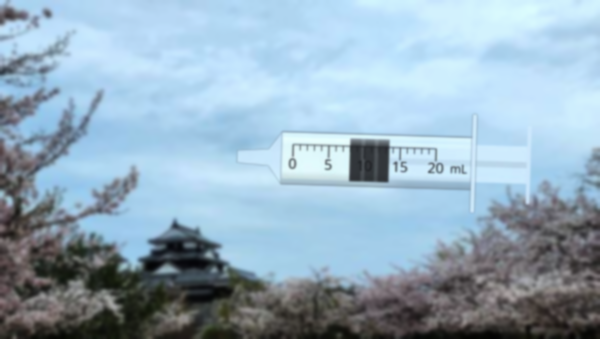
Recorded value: 8 mL
